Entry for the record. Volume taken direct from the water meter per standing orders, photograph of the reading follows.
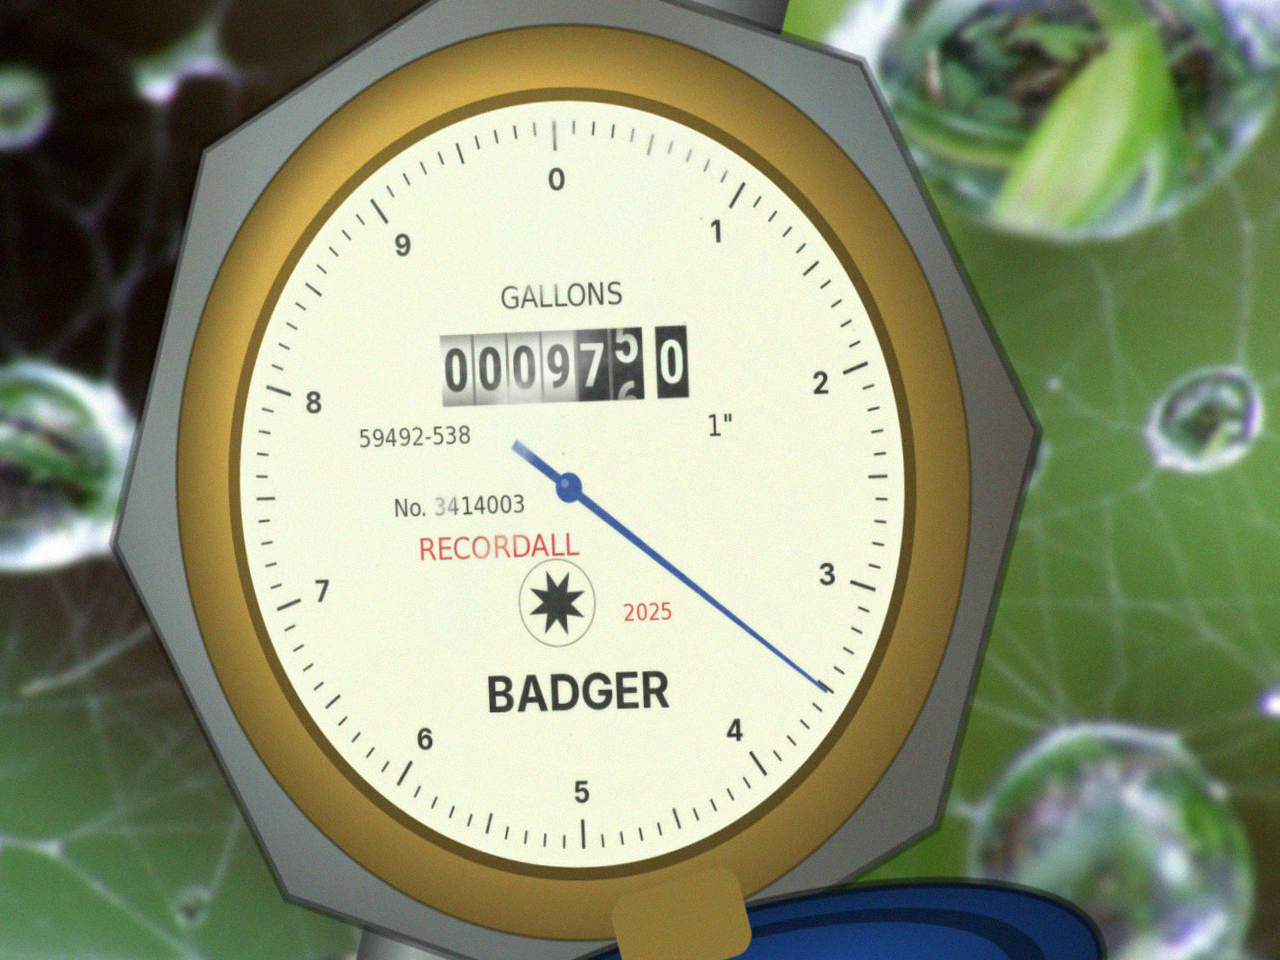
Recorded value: 9753.5 gal
